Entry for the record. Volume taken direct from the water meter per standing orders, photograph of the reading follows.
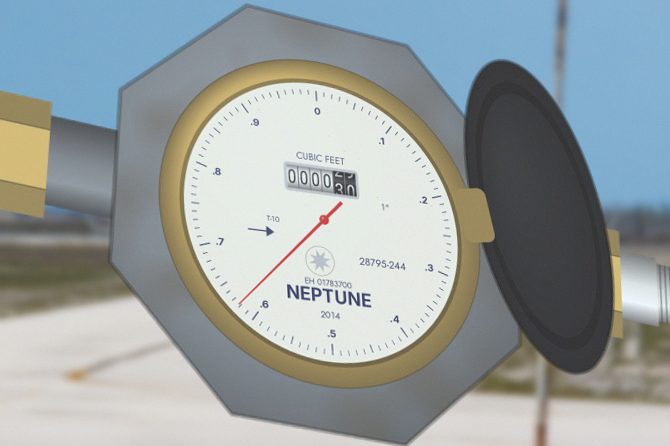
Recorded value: 29.62 ft³
